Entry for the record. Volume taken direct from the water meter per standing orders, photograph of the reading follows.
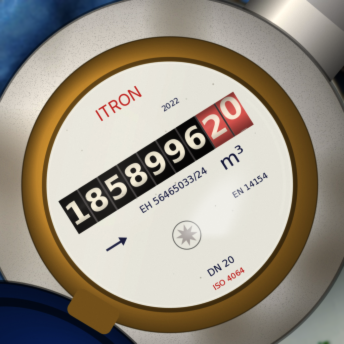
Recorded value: 1858996.20 m³
